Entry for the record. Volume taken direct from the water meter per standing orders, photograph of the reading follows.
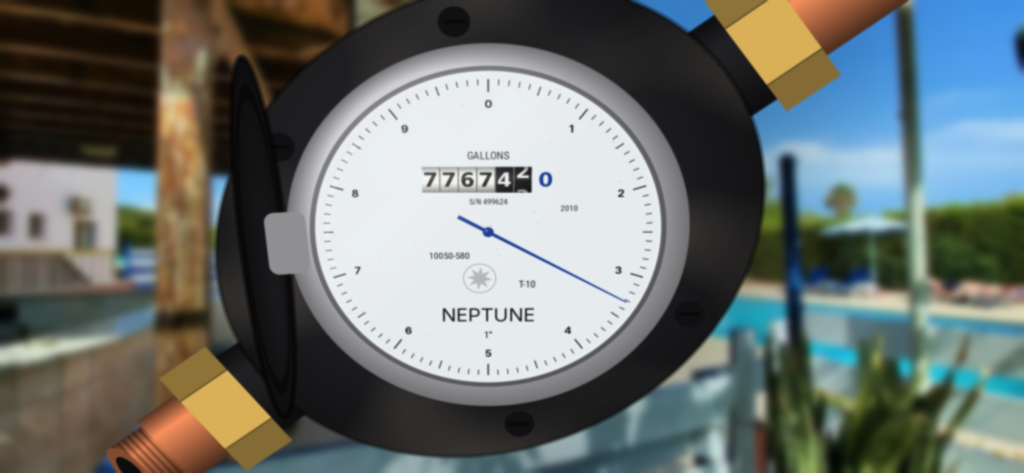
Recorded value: 7767423.3 gal
